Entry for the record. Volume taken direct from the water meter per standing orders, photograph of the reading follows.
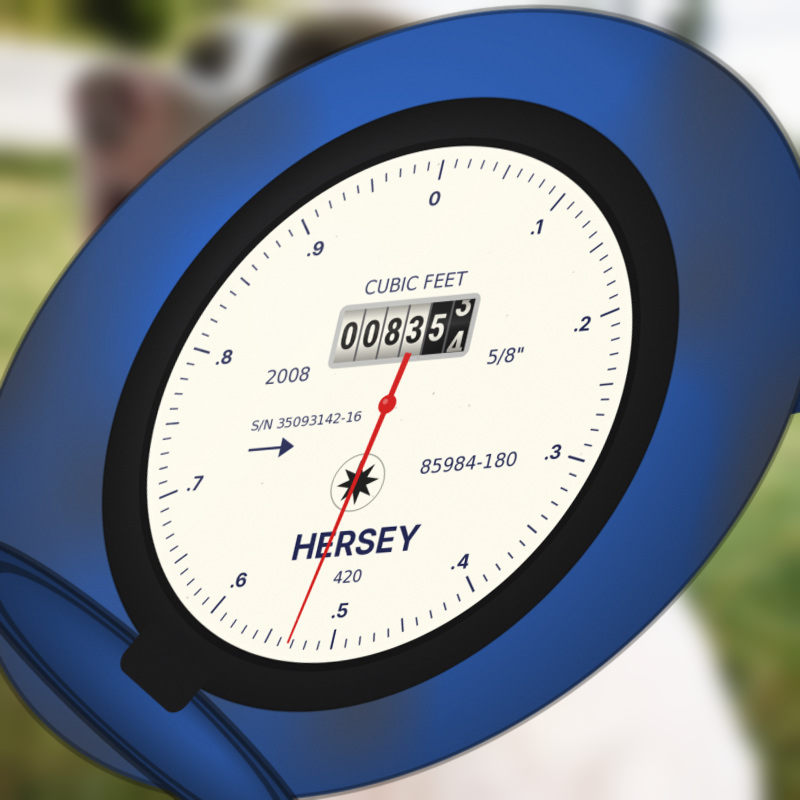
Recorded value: 8353.53 ft³
